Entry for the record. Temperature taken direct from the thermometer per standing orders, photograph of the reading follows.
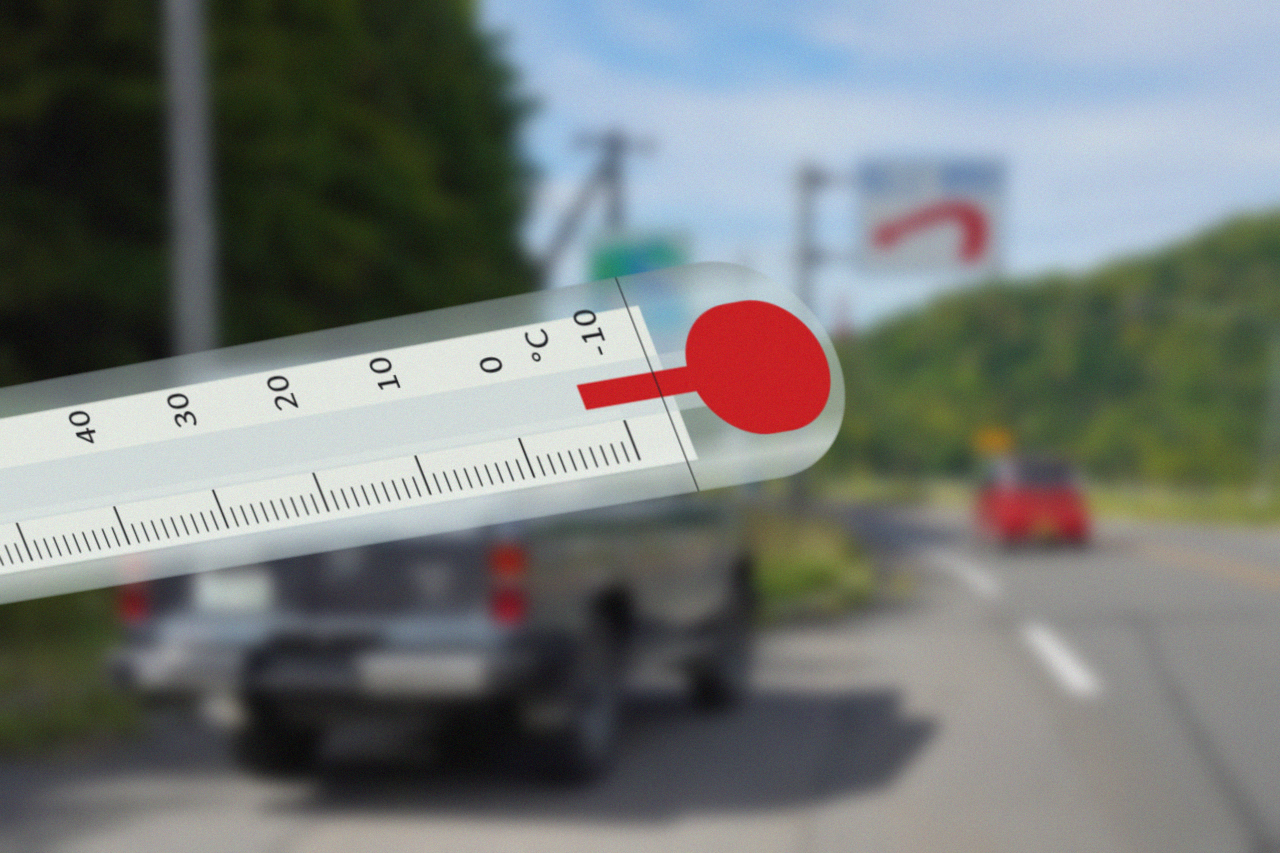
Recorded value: -7 °C
